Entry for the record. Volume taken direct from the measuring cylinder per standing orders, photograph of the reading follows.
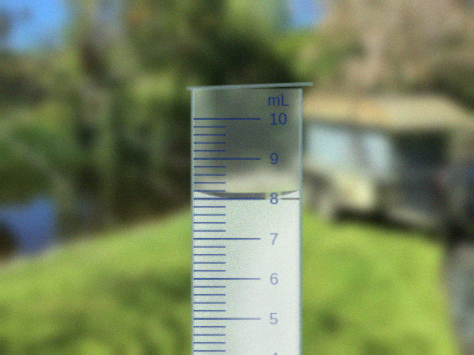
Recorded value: 8 mL
